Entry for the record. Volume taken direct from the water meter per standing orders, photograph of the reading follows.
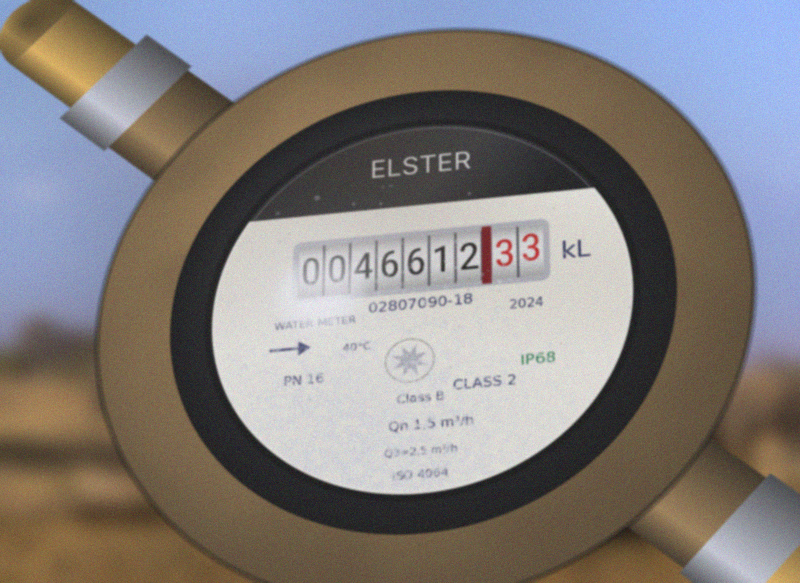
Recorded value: 46612.33 kL
